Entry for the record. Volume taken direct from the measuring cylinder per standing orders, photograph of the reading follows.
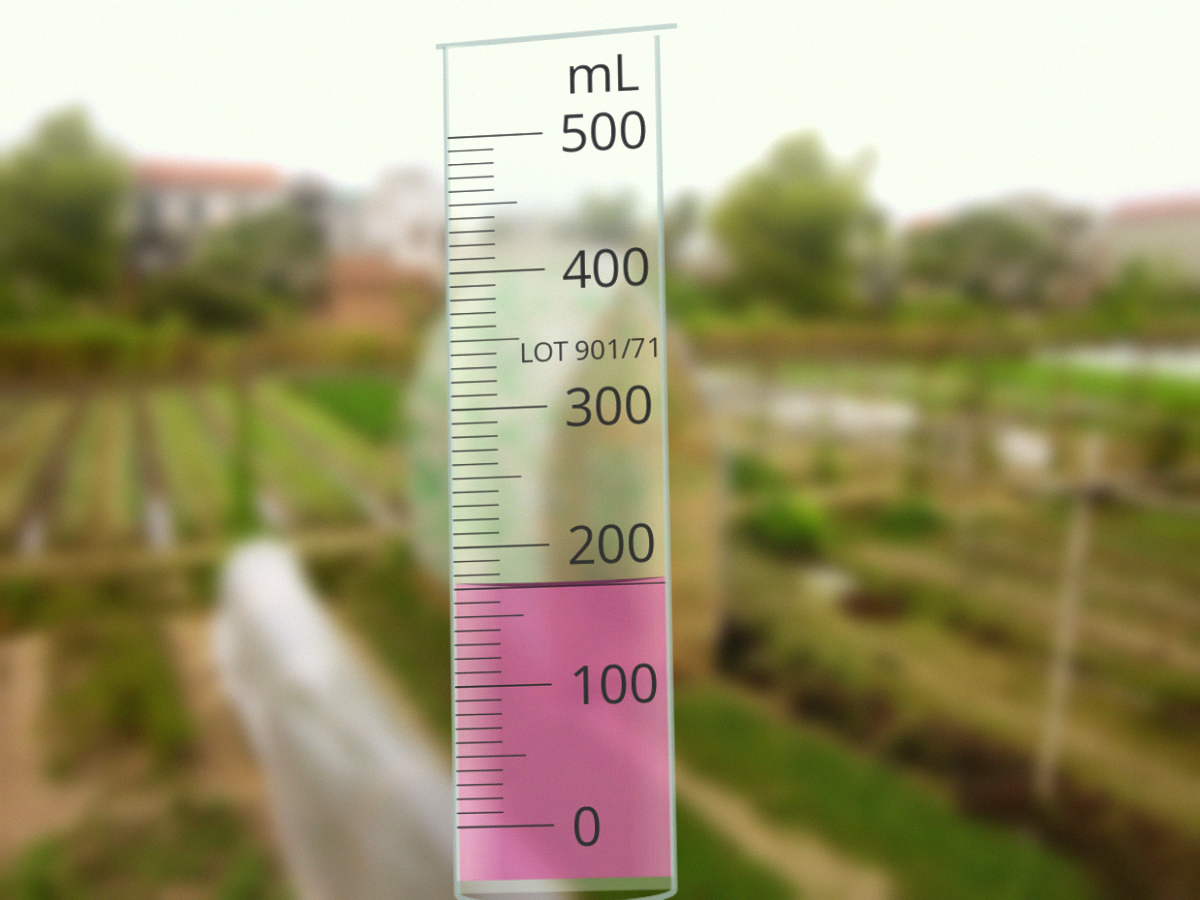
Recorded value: 170 mL
